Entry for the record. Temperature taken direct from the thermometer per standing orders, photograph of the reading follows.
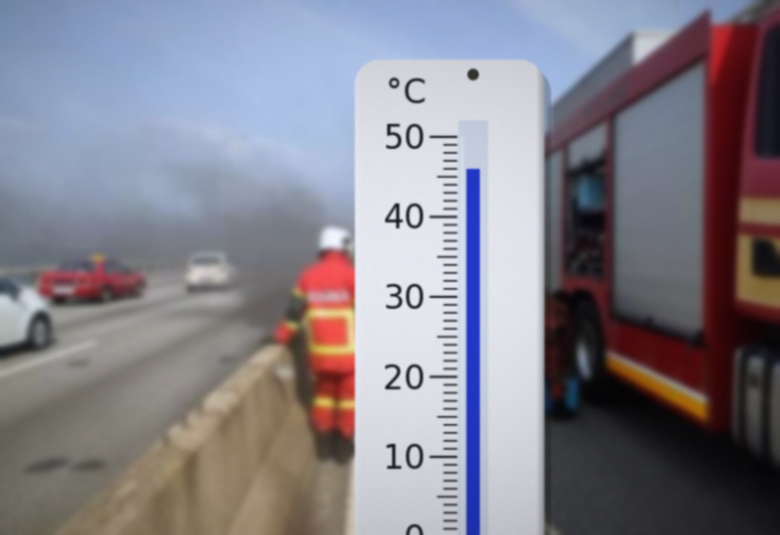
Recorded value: 46 °C
